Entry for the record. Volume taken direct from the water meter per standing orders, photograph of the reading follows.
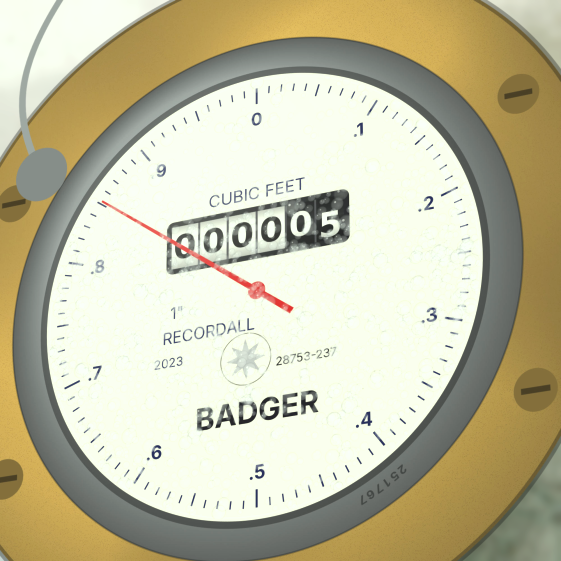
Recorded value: 4.85 ft³
